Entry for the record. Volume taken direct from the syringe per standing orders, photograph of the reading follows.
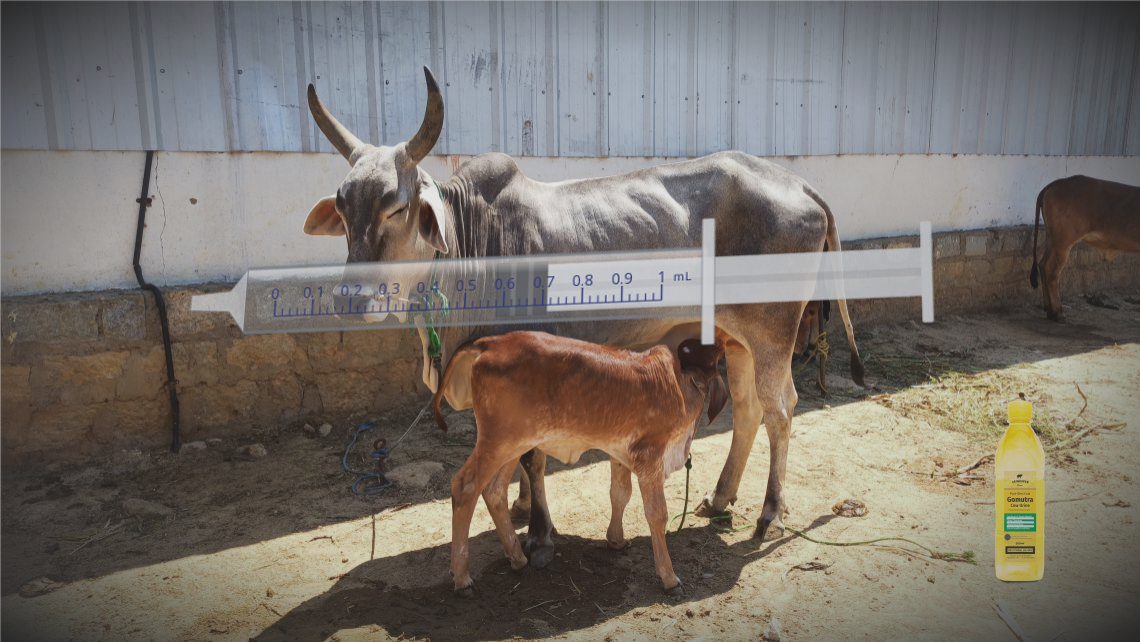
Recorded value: 0.58 mL
